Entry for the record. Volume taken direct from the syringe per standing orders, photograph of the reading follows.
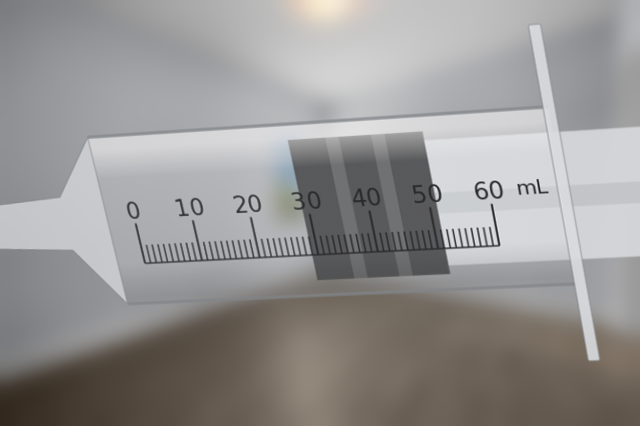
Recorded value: 29 mL
